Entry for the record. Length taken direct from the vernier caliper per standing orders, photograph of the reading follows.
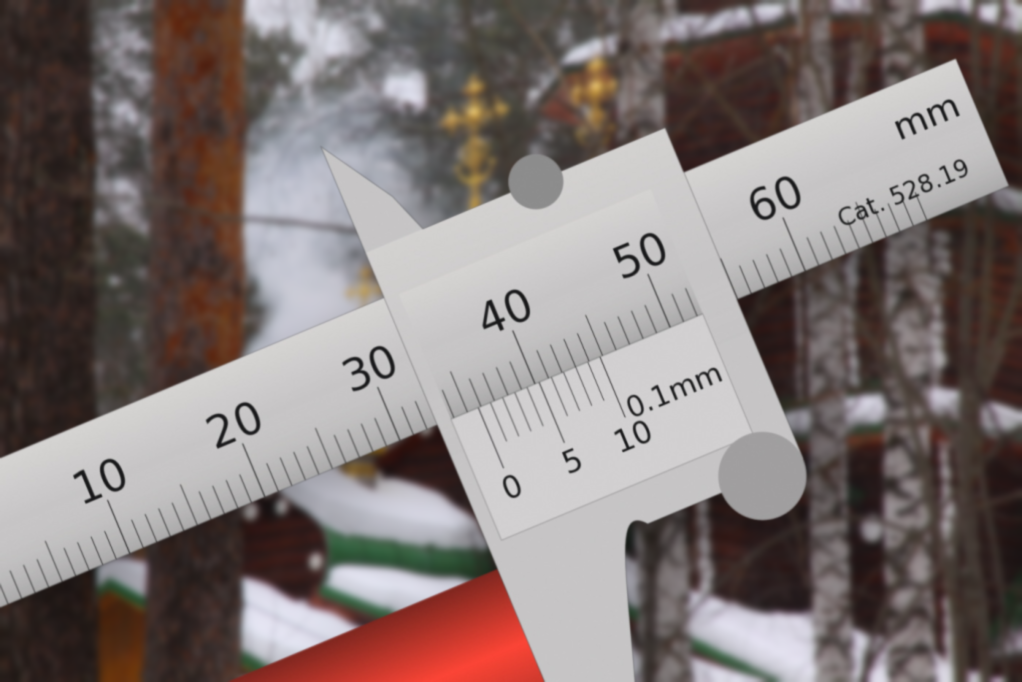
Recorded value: 35.8 mm
